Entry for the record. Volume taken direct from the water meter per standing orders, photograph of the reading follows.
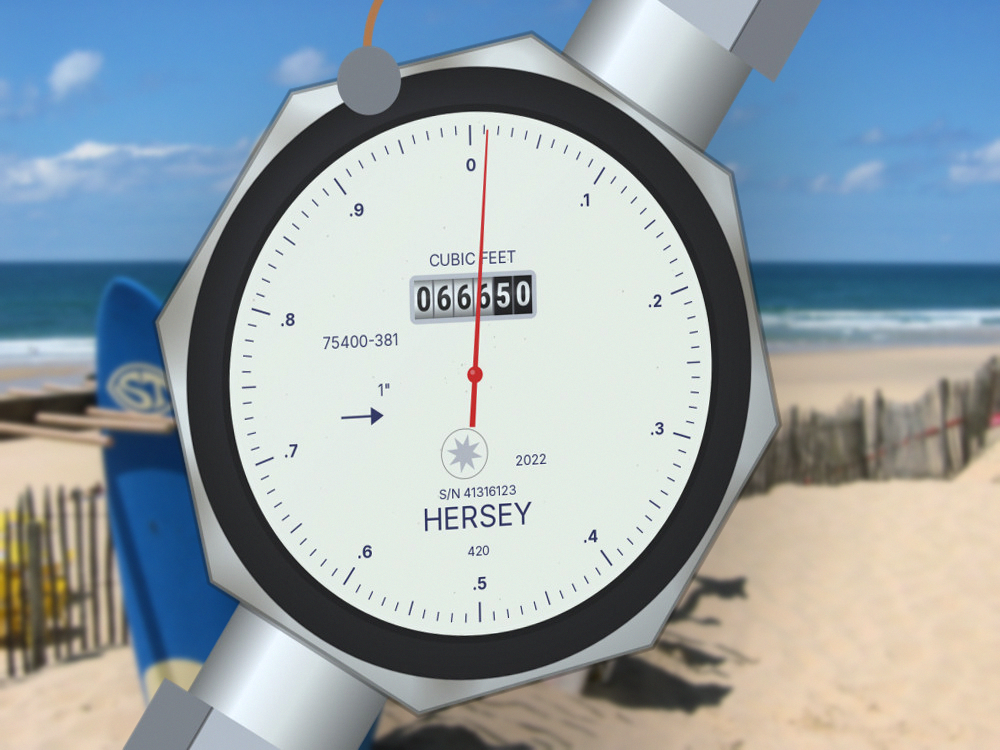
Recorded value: 66650.01 ft³
